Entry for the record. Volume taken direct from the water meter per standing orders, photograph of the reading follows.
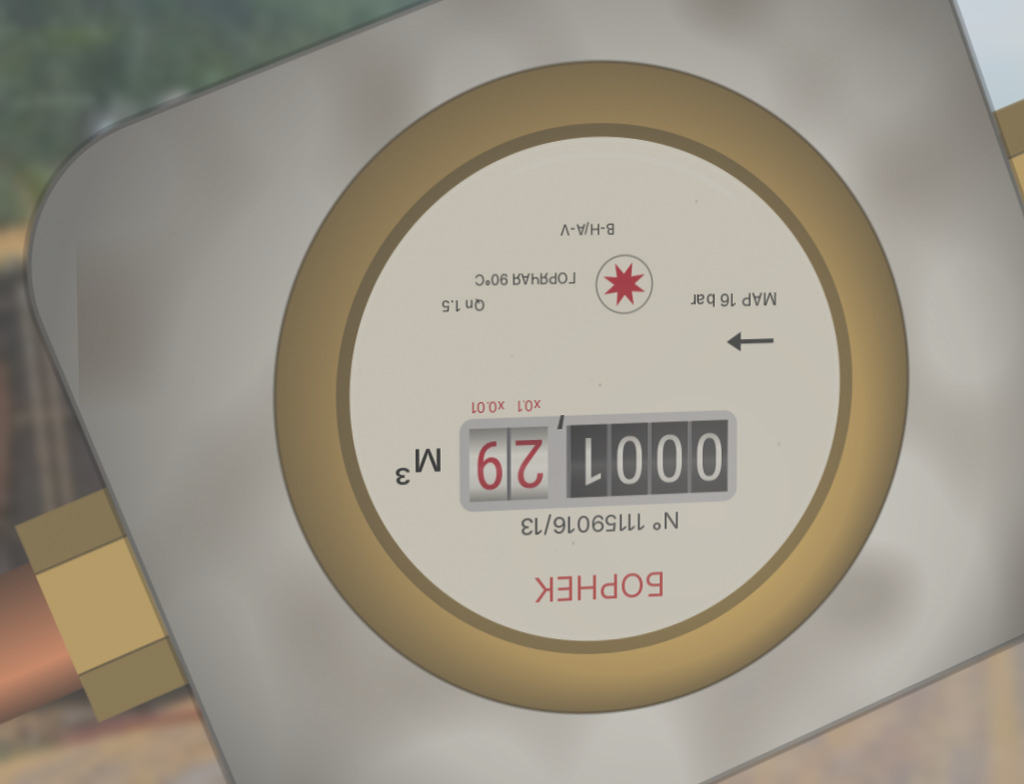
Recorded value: 1.29 m³
